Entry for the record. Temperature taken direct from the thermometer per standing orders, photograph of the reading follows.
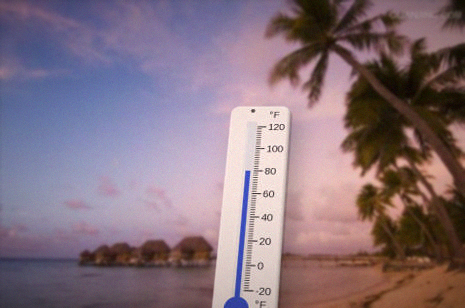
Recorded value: 80 °F
